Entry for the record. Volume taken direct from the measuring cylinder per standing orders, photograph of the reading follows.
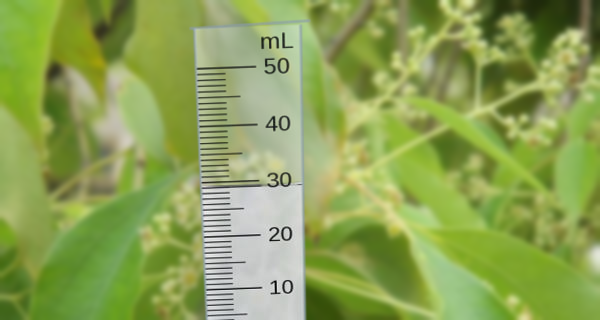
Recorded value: 29 mL
